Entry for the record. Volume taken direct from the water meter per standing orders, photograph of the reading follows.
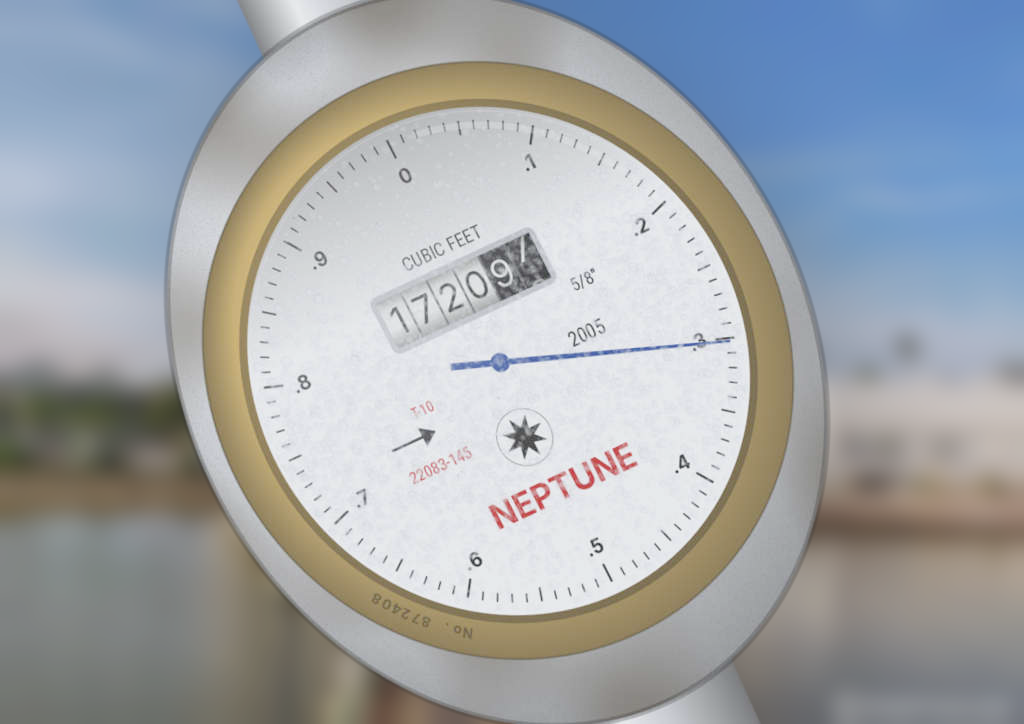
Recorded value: 172097.30 ft³
